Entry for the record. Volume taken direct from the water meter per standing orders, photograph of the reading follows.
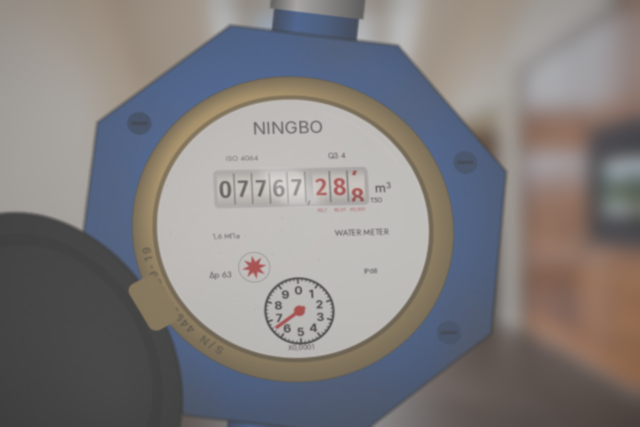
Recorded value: 7767.2876 m³
